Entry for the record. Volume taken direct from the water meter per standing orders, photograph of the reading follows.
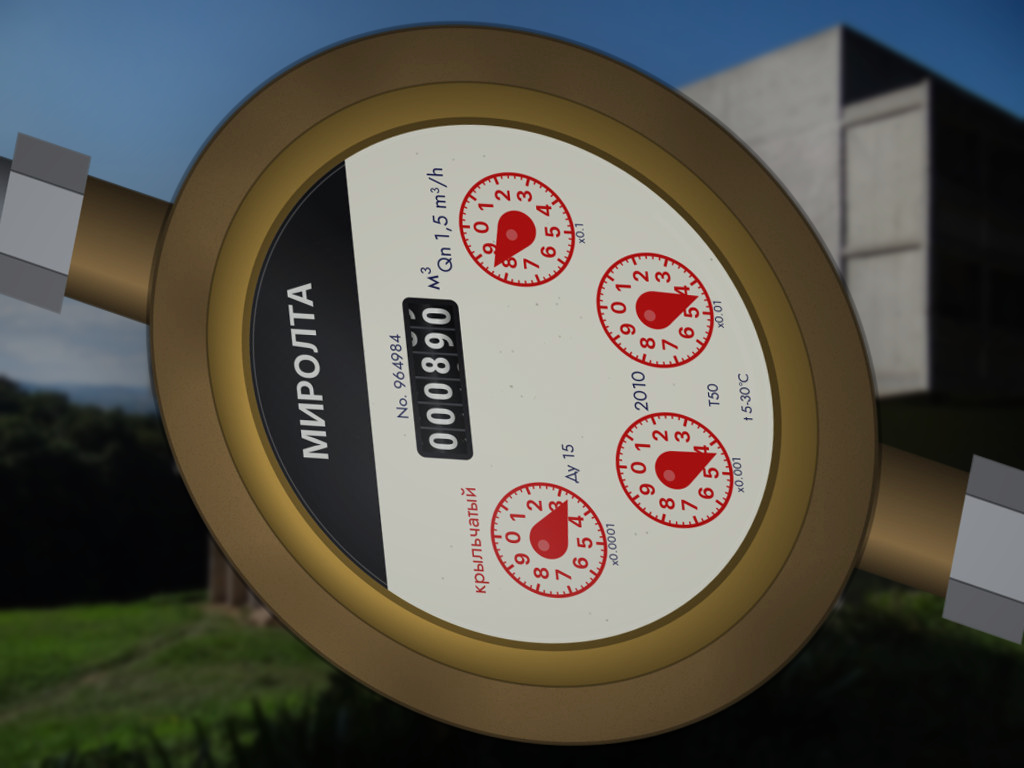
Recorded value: 889.8443 m³
